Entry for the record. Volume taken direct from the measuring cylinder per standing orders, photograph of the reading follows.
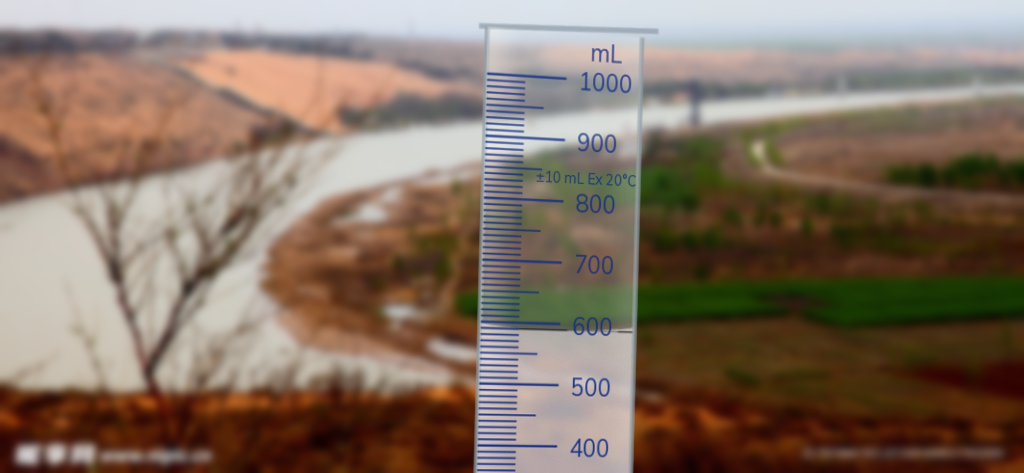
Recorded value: 590 mL
